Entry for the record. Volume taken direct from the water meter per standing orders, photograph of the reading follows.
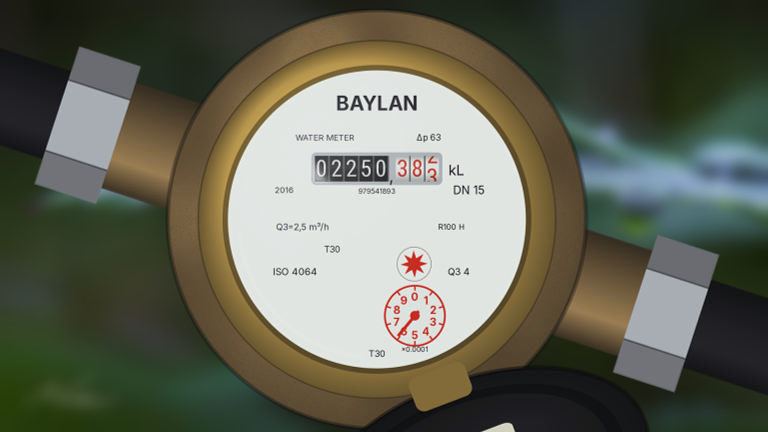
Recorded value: 2250.3826 kL
